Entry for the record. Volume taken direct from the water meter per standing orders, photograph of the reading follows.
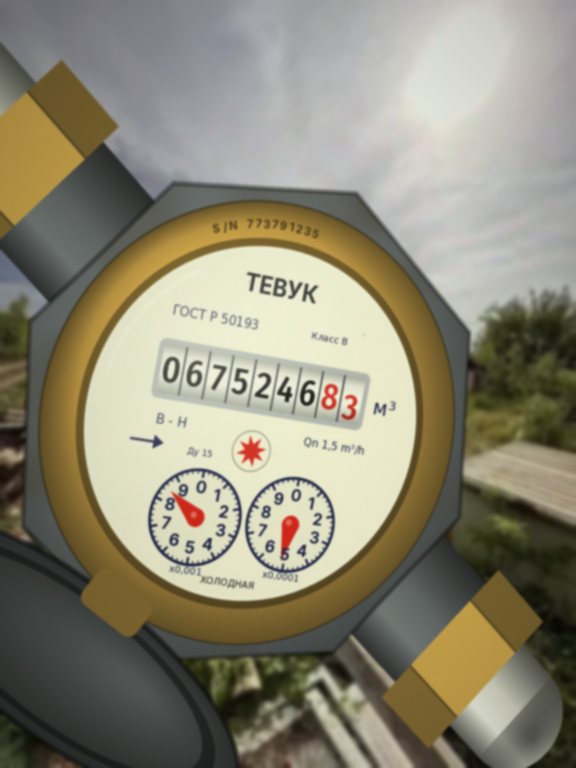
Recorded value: 675246.8285 m³
